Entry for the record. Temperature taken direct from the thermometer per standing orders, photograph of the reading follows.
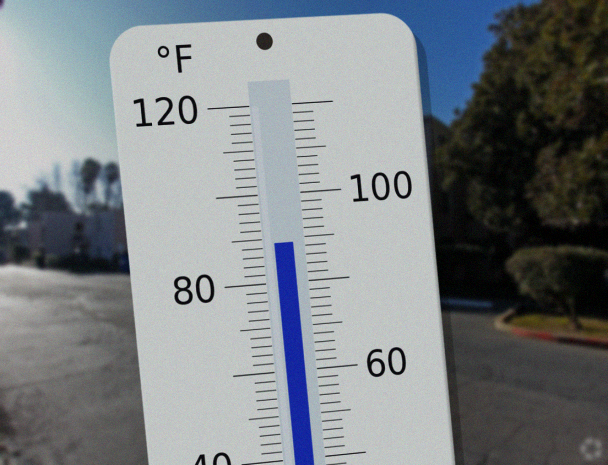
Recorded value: 89 °F
